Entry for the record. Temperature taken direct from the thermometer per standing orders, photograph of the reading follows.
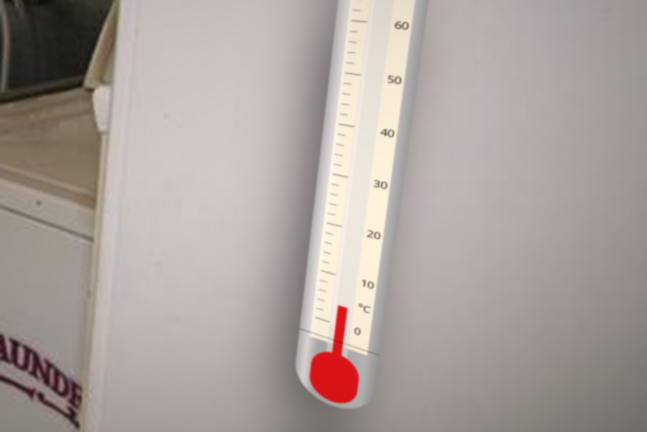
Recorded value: 4 °C
